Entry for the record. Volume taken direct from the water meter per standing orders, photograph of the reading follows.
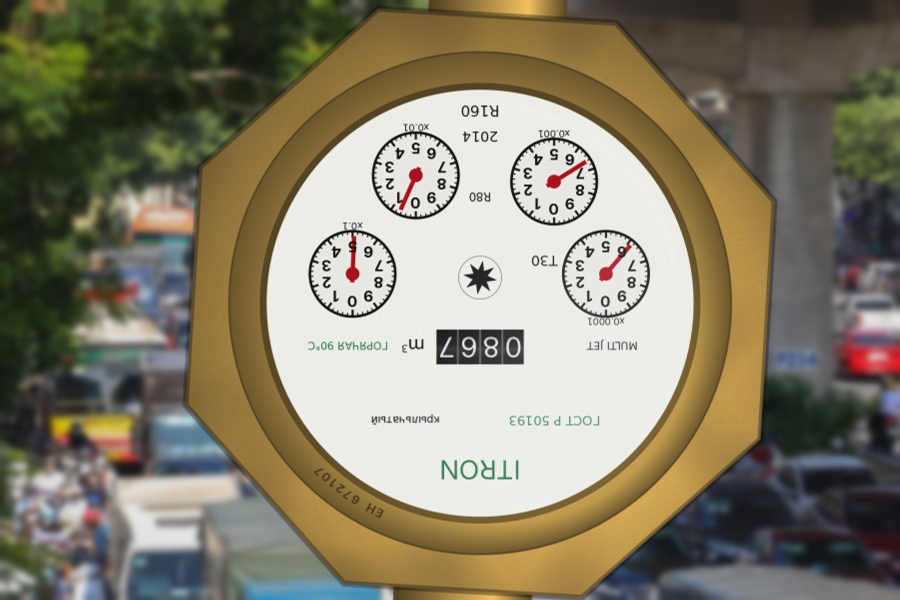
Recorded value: 867.5066 m³
